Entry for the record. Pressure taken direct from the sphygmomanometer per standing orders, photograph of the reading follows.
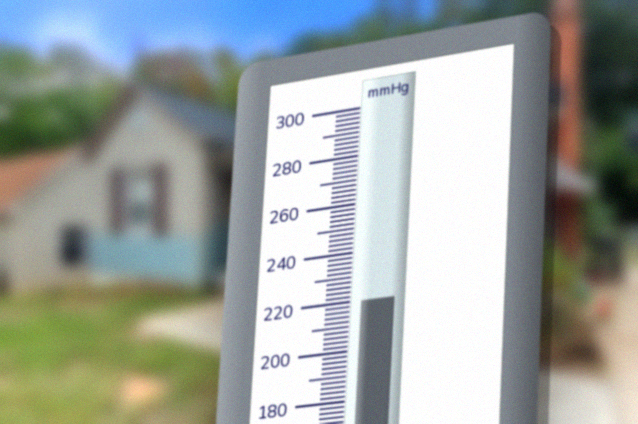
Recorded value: 220 mmHg
